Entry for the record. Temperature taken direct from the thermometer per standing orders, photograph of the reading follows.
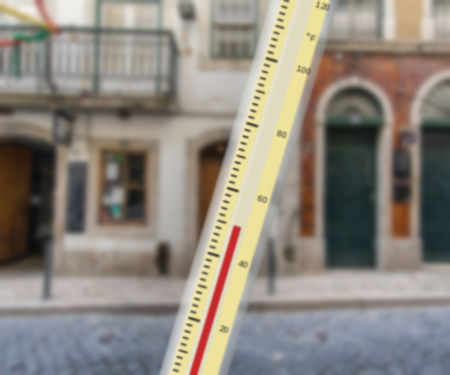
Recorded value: 50 °F
